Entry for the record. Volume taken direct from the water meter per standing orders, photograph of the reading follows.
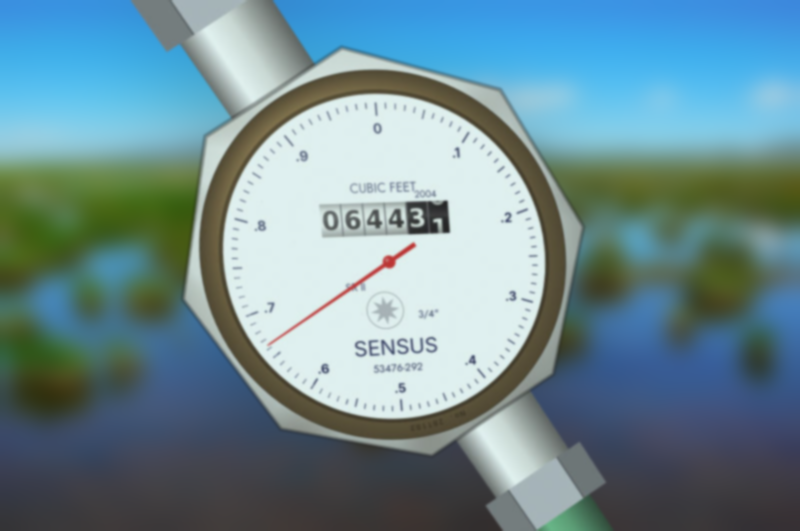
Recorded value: 64430.66 ft³
